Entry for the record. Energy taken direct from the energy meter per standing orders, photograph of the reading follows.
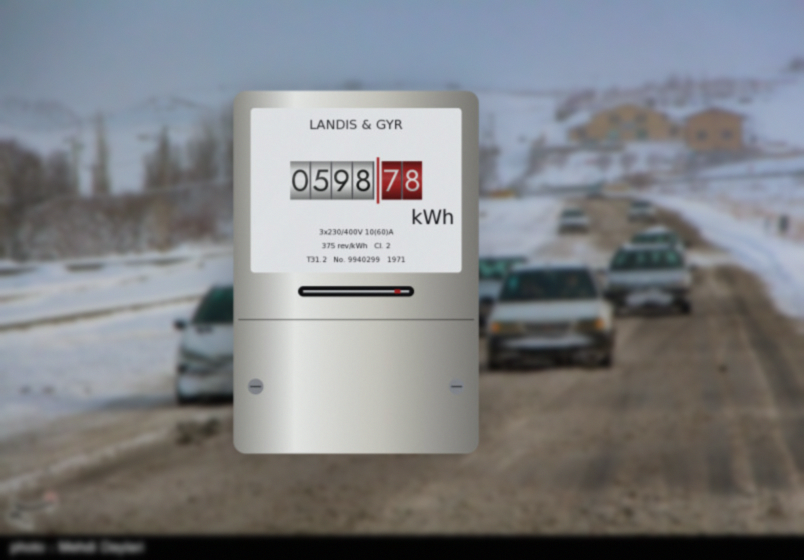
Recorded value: 598.78 kWh
